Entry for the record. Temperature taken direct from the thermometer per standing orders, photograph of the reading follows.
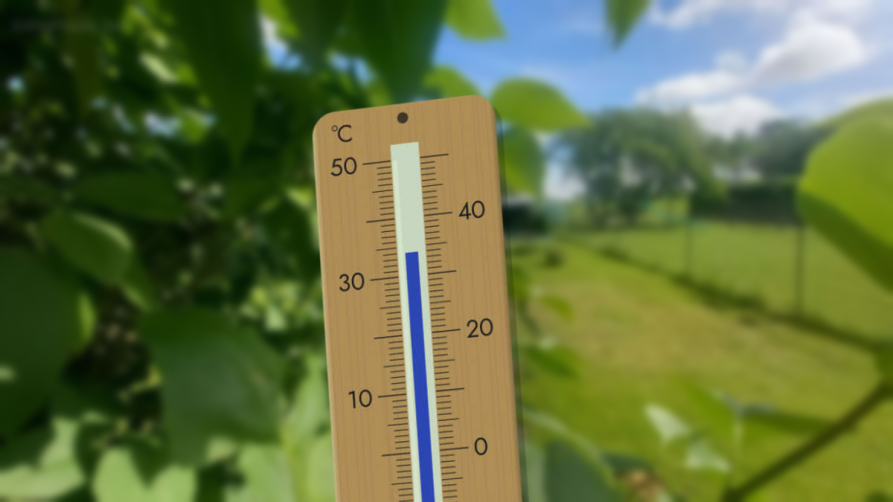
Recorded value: 34 °C
